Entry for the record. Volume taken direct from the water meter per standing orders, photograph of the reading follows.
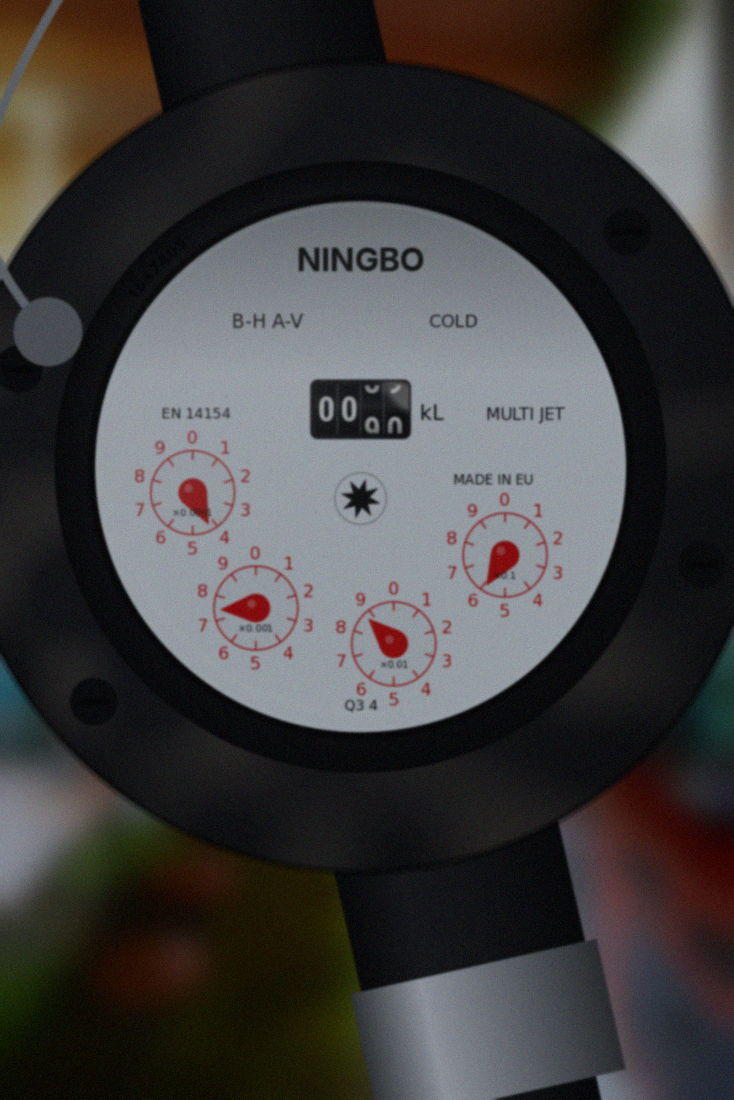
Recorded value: 89.5874 kL
